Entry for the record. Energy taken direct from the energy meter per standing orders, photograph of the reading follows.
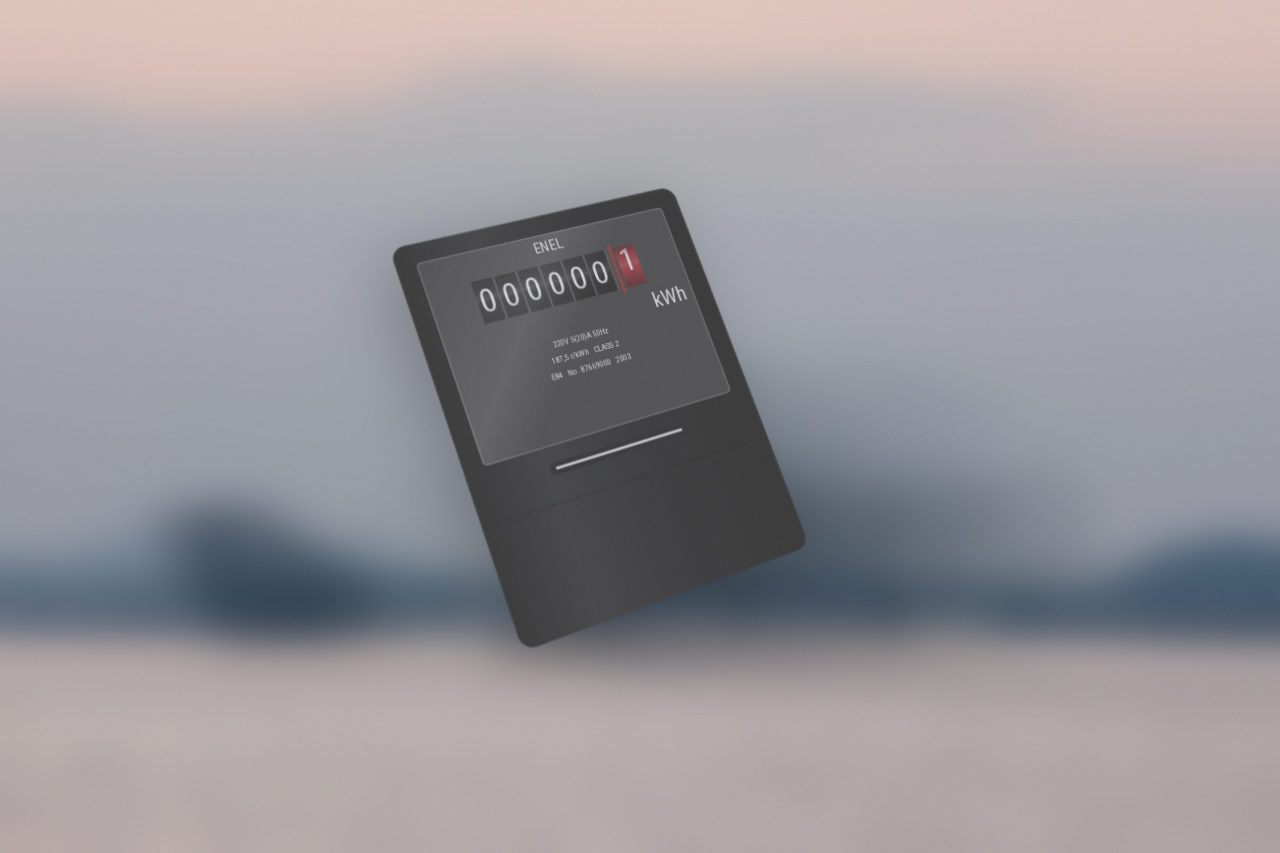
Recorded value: 0.1 kWh
